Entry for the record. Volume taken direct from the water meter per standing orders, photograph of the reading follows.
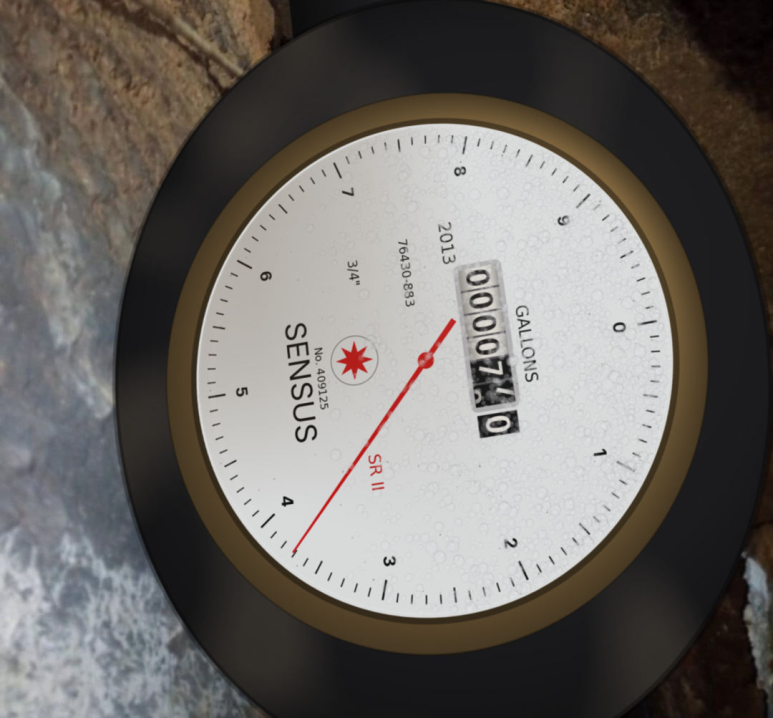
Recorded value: 773.7 gal
